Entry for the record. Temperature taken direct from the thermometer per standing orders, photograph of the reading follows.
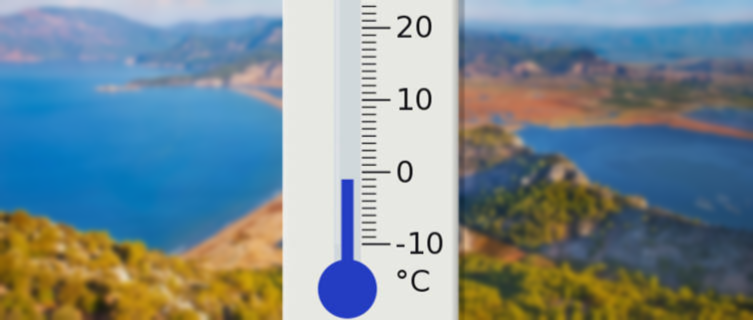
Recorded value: -1 °C
